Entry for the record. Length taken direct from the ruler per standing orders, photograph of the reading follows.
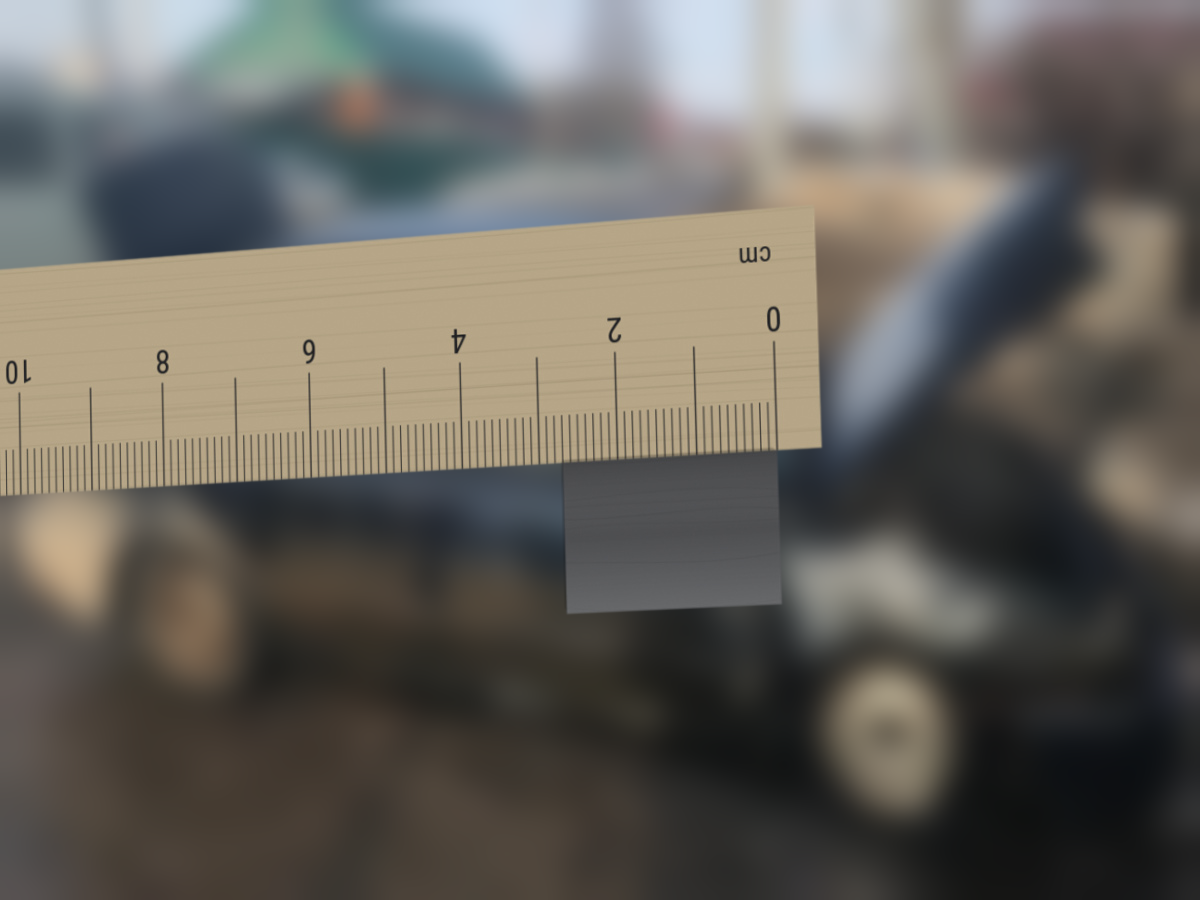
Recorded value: 2.7 cm
